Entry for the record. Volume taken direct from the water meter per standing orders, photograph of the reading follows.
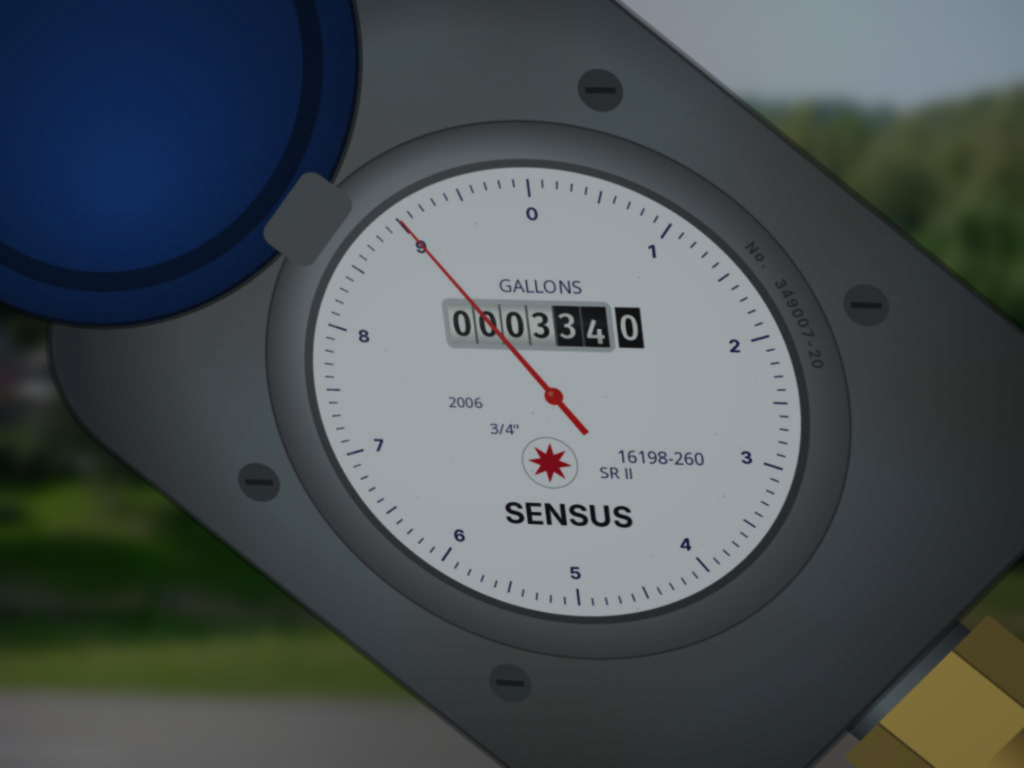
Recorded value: 3339.0 gal
